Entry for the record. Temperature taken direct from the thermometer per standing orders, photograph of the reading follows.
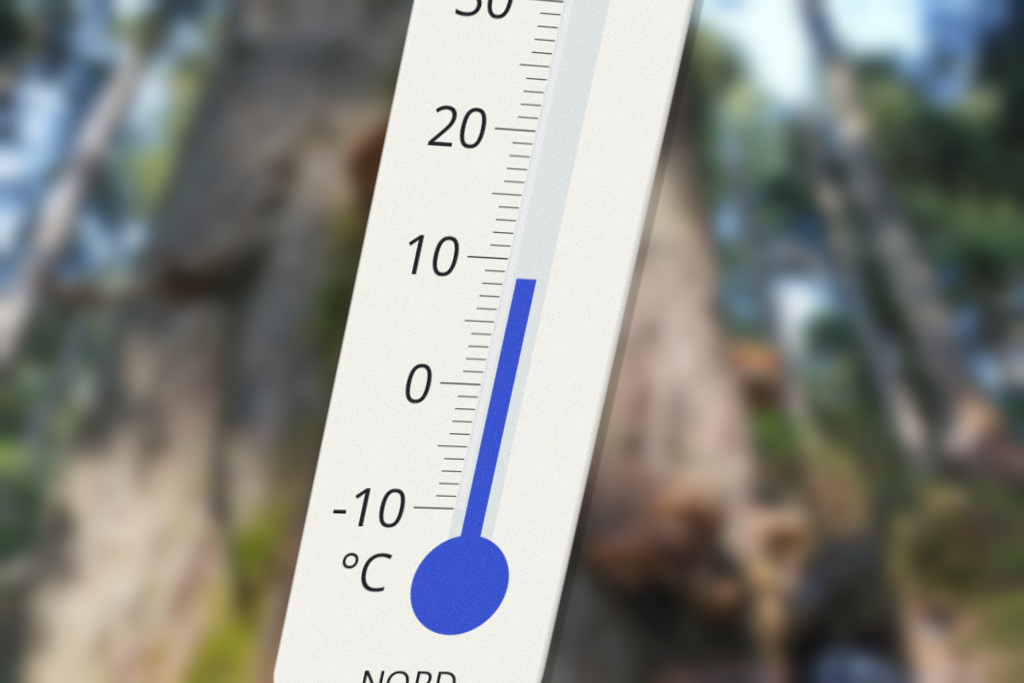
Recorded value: 8.5 °C
